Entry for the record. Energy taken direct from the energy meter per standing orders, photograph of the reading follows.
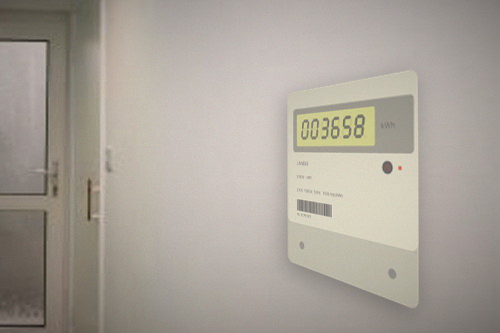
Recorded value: 3658 kWh
